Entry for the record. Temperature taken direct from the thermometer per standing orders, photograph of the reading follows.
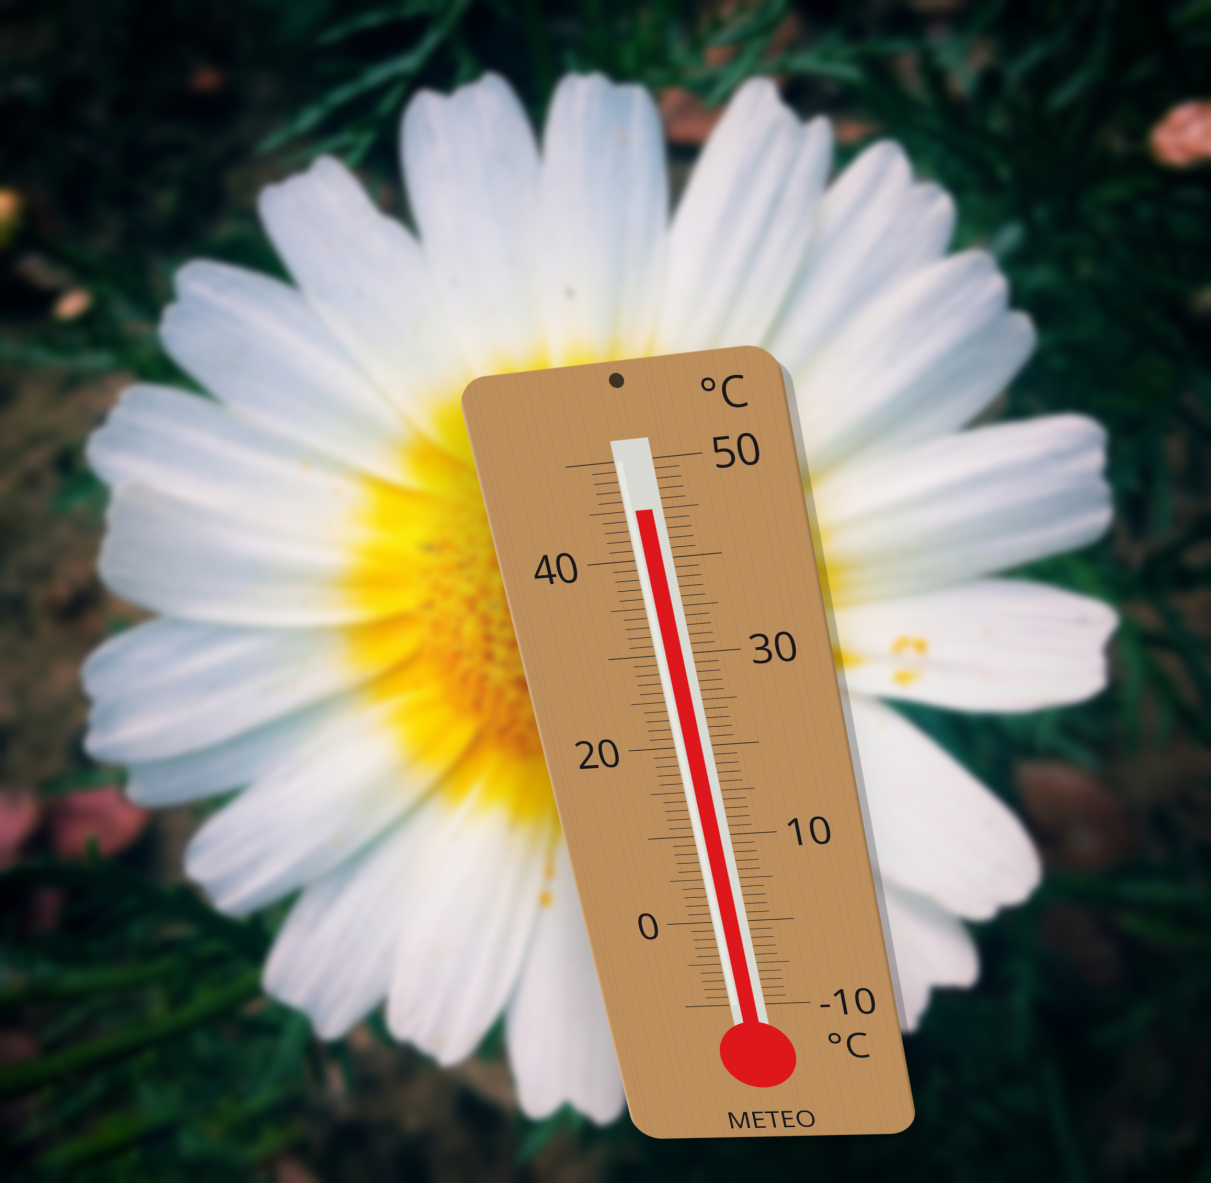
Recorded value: 45 °C
